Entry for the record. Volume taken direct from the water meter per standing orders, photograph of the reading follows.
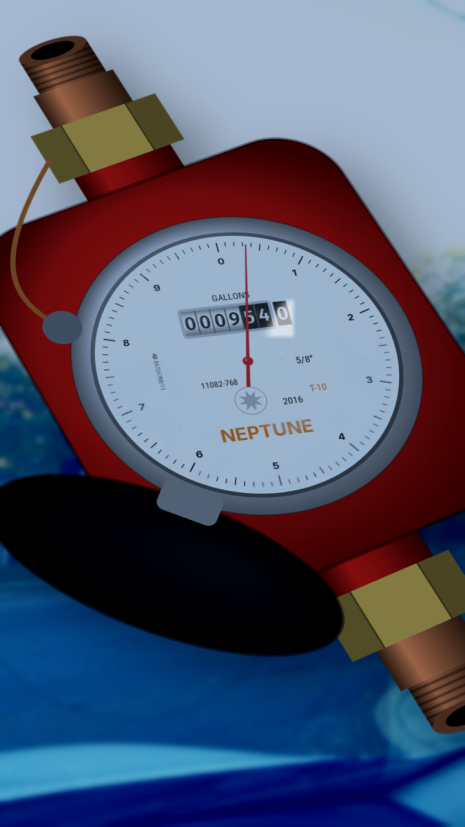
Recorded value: 9540.3 gal
